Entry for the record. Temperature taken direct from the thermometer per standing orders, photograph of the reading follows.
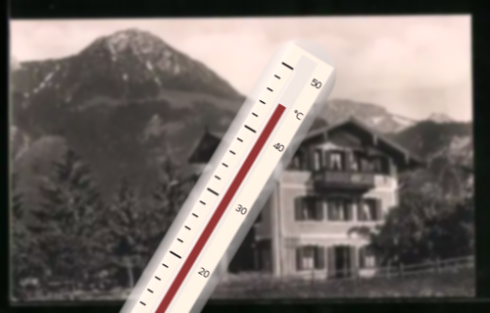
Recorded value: 45 °C
